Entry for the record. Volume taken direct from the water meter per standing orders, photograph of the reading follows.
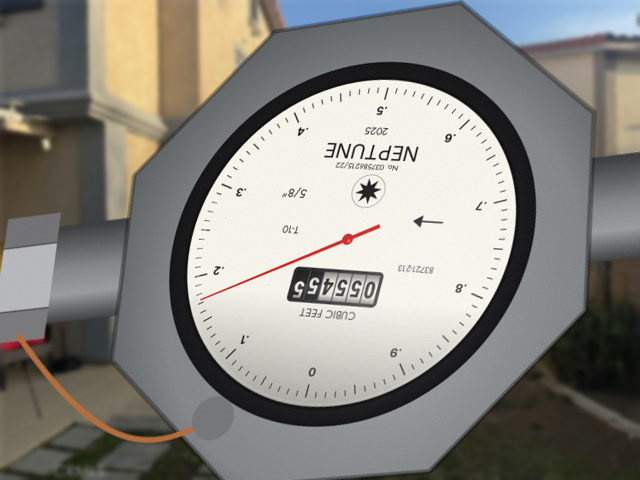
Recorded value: 55455.17 ft³
